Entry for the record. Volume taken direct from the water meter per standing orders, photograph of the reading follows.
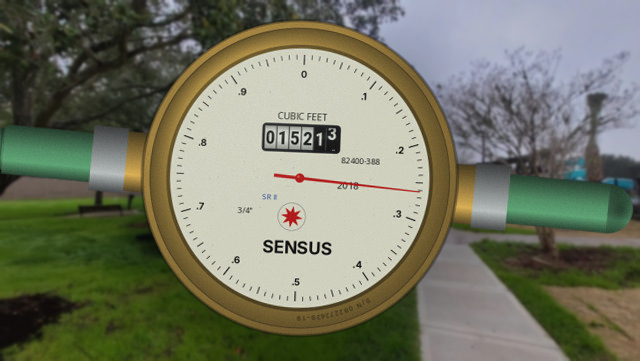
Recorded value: 15213.26 ft³
